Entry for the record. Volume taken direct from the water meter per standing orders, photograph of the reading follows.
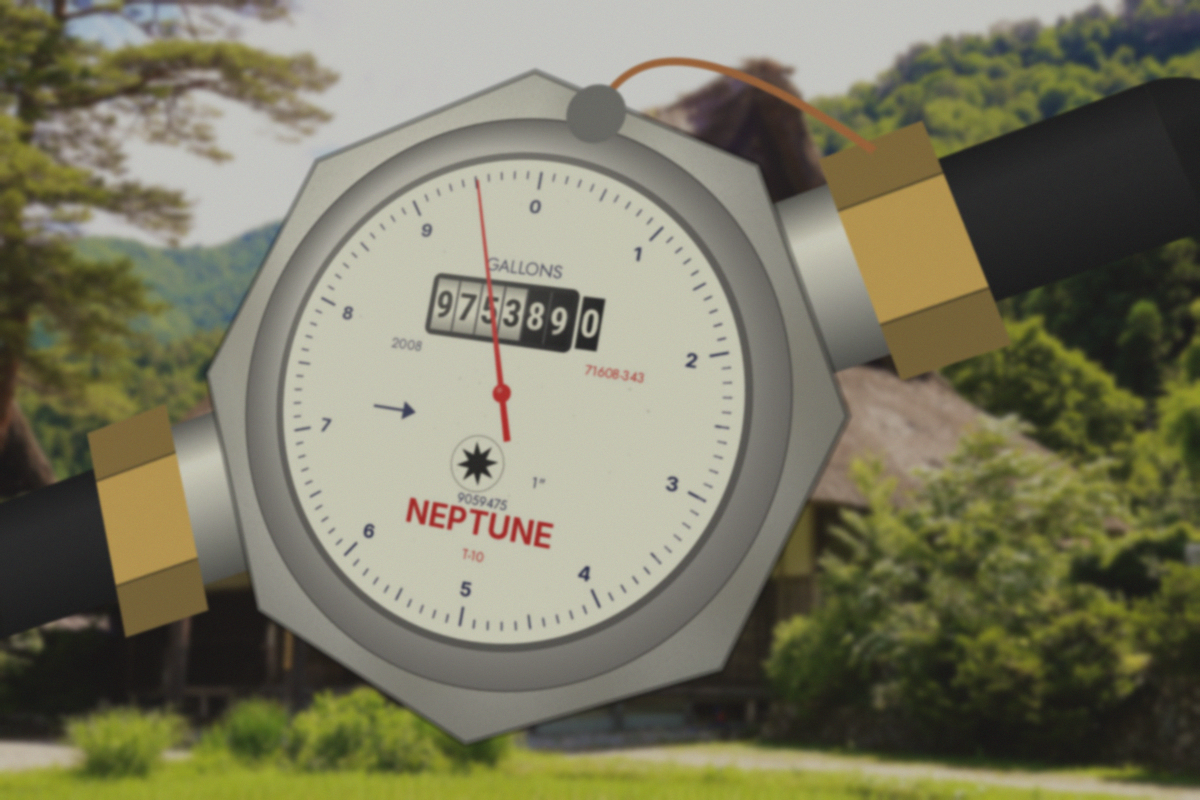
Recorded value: 9753889.5 gal
